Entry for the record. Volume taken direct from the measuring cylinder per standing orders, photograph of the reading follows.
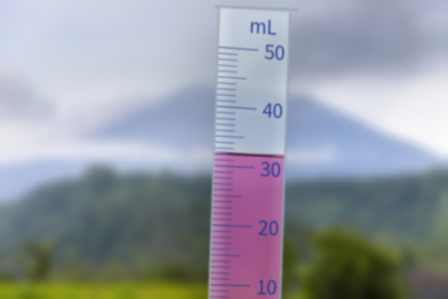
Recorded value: 32 mL
